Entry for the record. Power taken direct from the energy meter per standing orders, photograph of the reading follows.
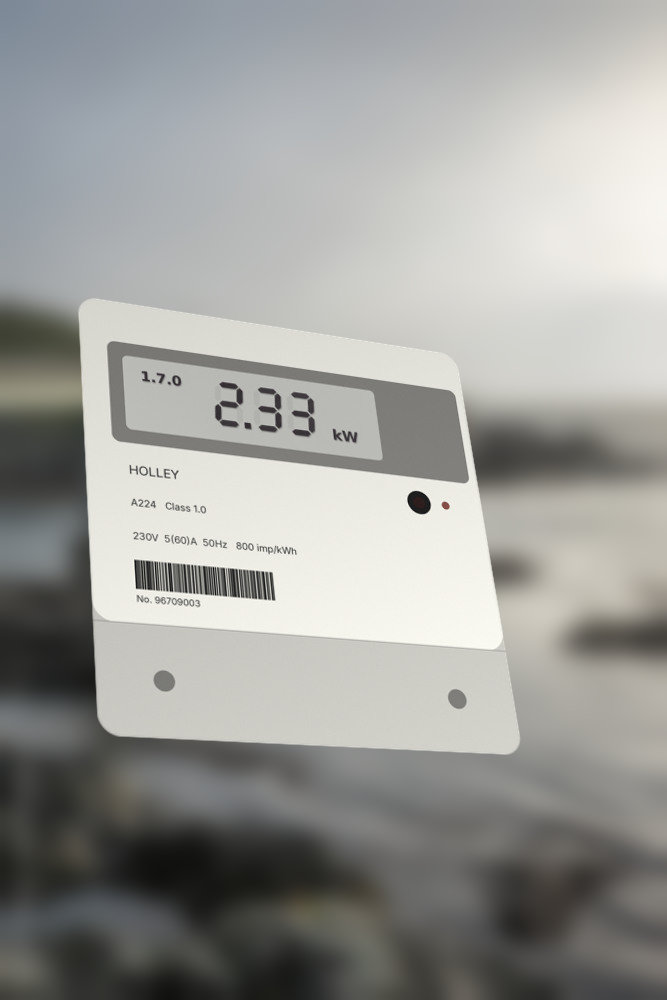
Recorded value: 2.33 kW
